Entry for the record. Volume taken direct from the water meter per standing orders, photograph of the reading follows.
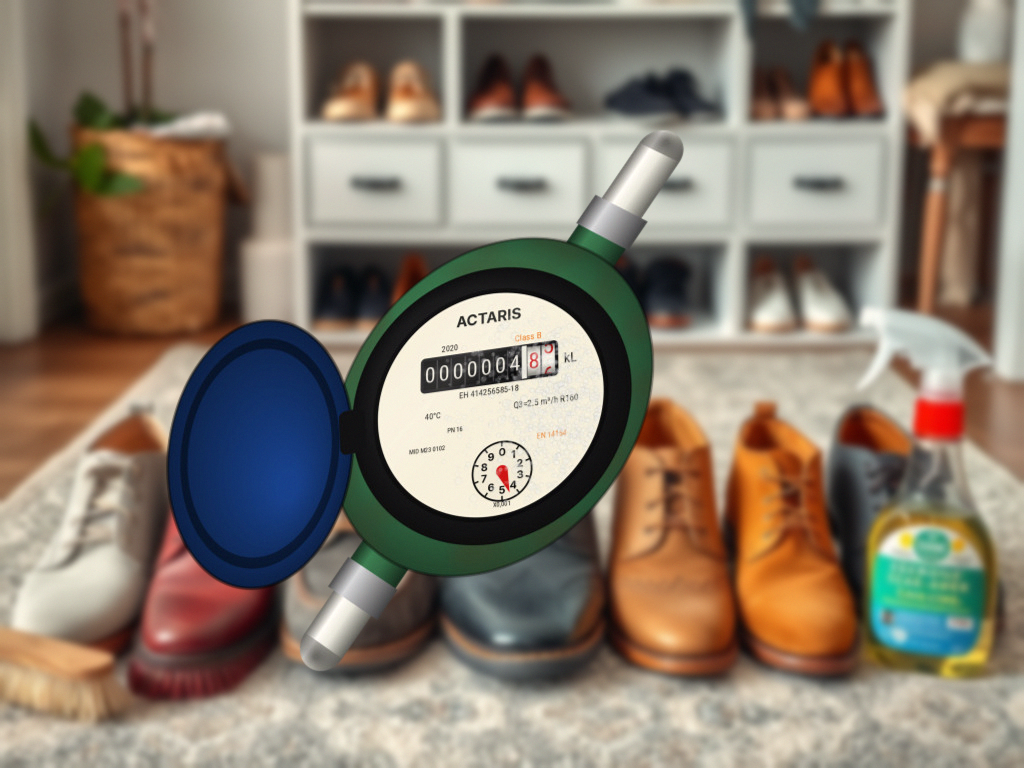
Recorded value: 4.854 kL
